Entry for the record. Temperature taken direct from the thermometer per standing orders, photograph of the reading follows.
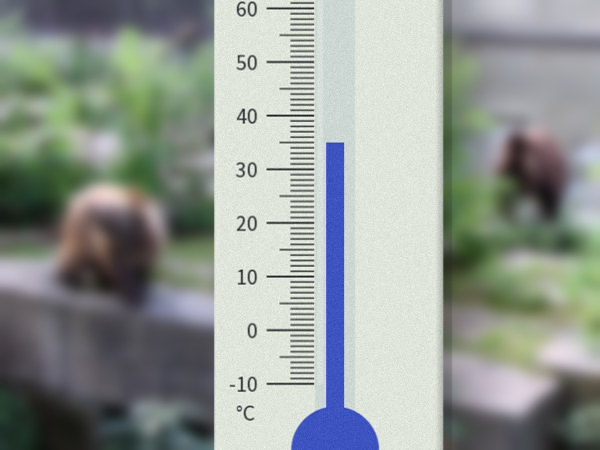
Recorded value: 35 °C
